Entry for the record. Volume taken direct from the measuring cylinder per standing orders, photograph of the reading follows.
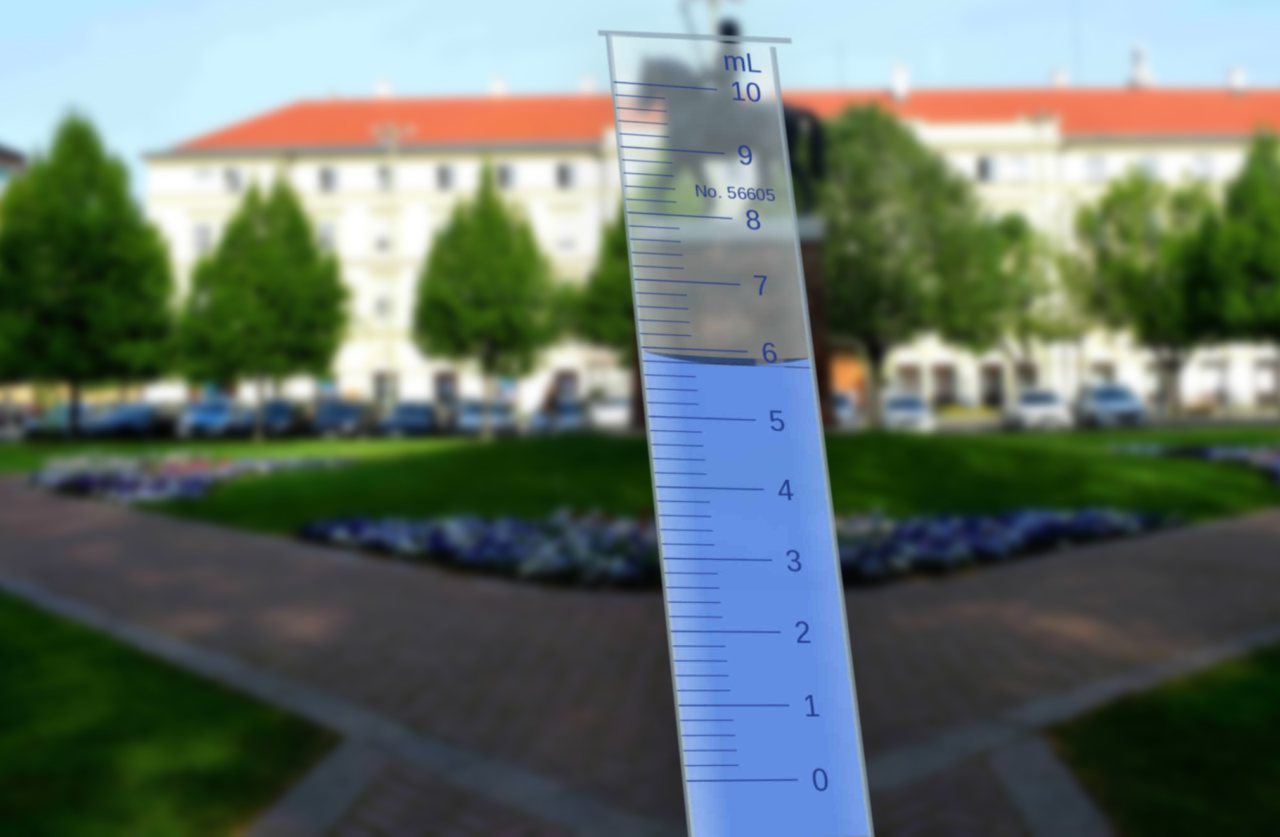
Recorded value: 5.8 mL
